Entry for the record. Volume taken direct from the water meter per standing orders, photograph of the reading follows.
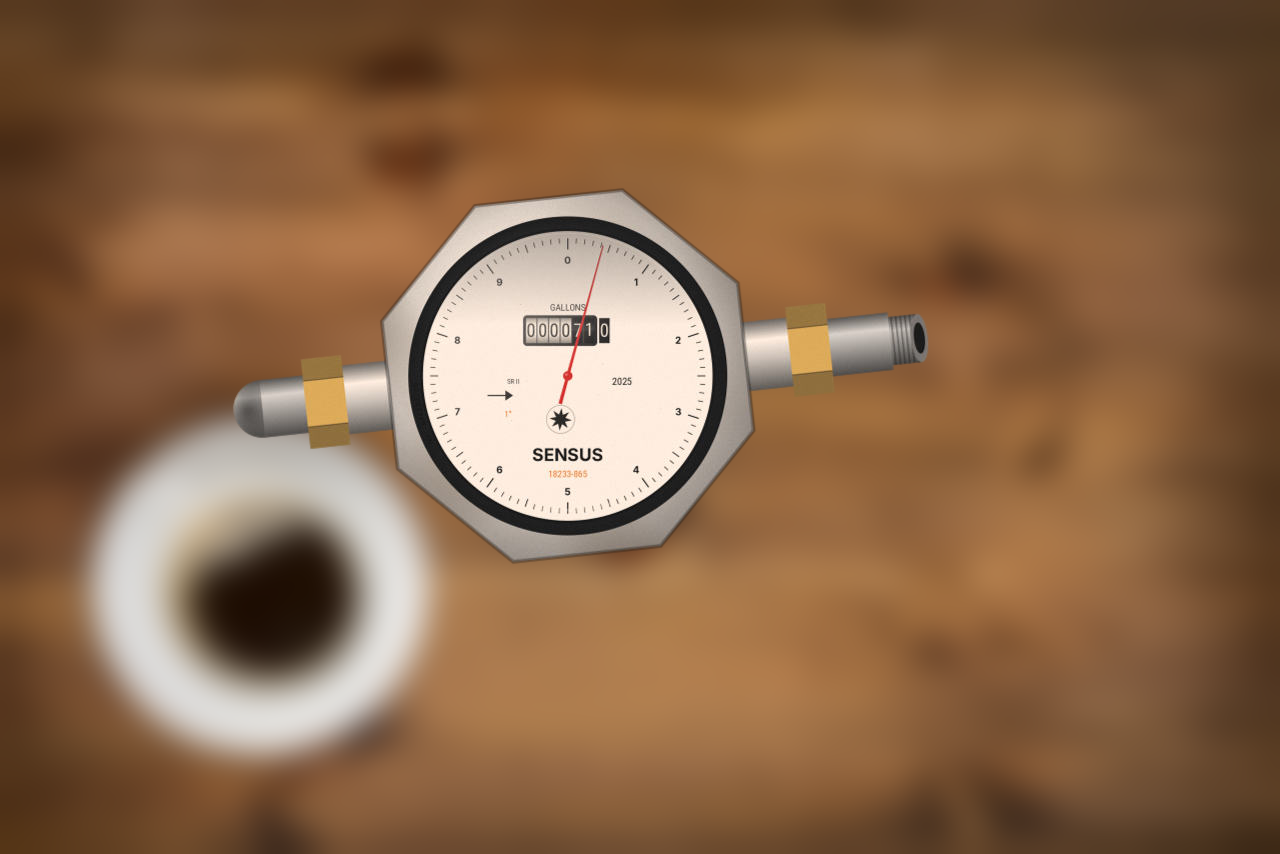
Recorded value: 710.4 gal
